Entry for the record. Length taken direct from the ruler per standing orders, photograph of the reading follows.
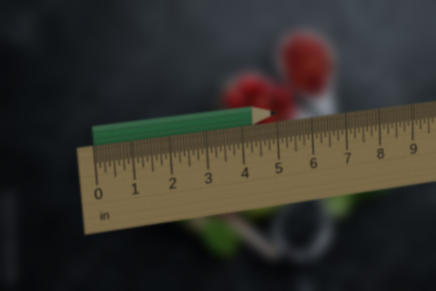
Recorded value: 5 in
